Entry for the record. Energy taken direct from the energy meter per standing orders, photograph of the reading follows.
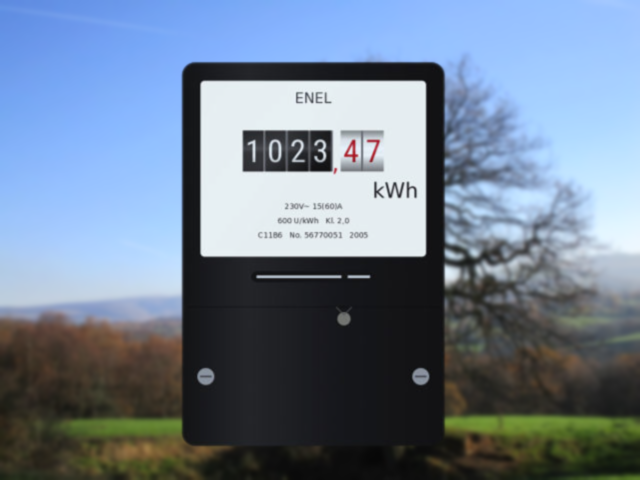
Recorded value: 1023.47 kWh
